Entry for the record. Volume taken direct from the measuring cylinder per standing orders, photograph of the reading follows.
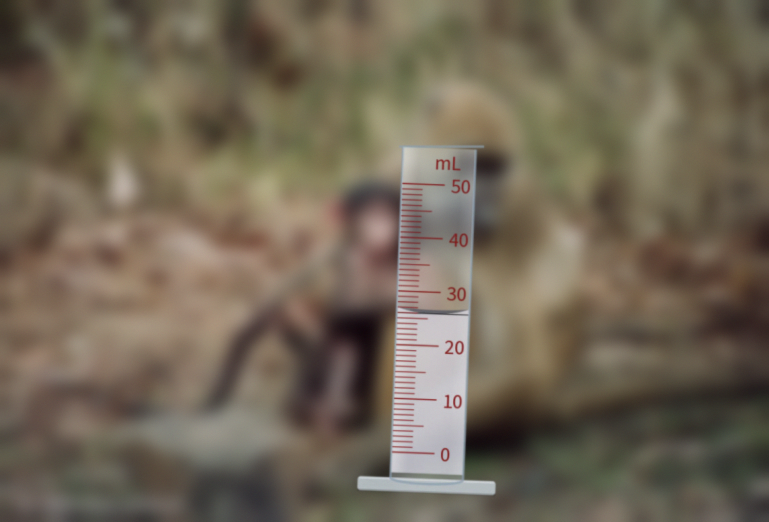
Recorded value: 26 mL
